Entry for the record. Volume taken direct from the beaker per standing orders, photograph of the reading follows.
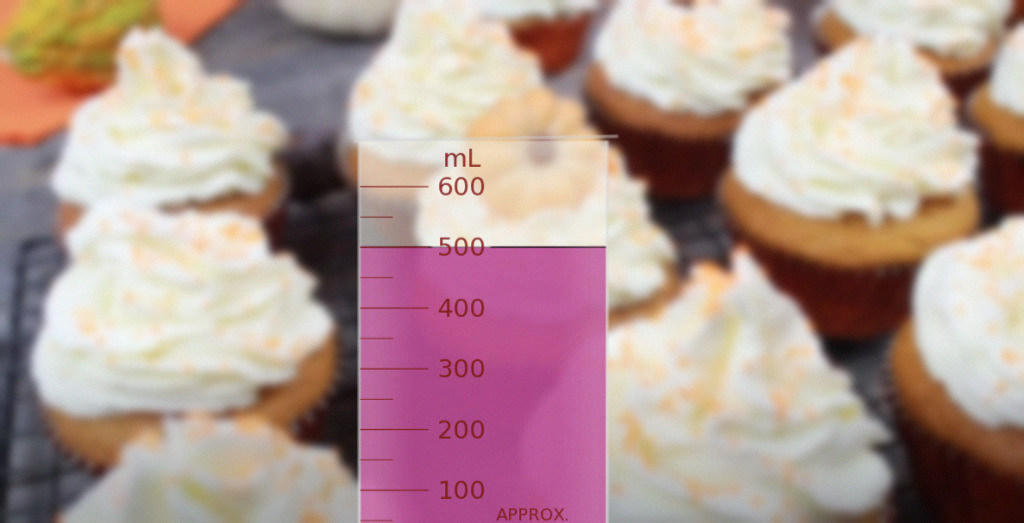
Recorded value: 500 mL
